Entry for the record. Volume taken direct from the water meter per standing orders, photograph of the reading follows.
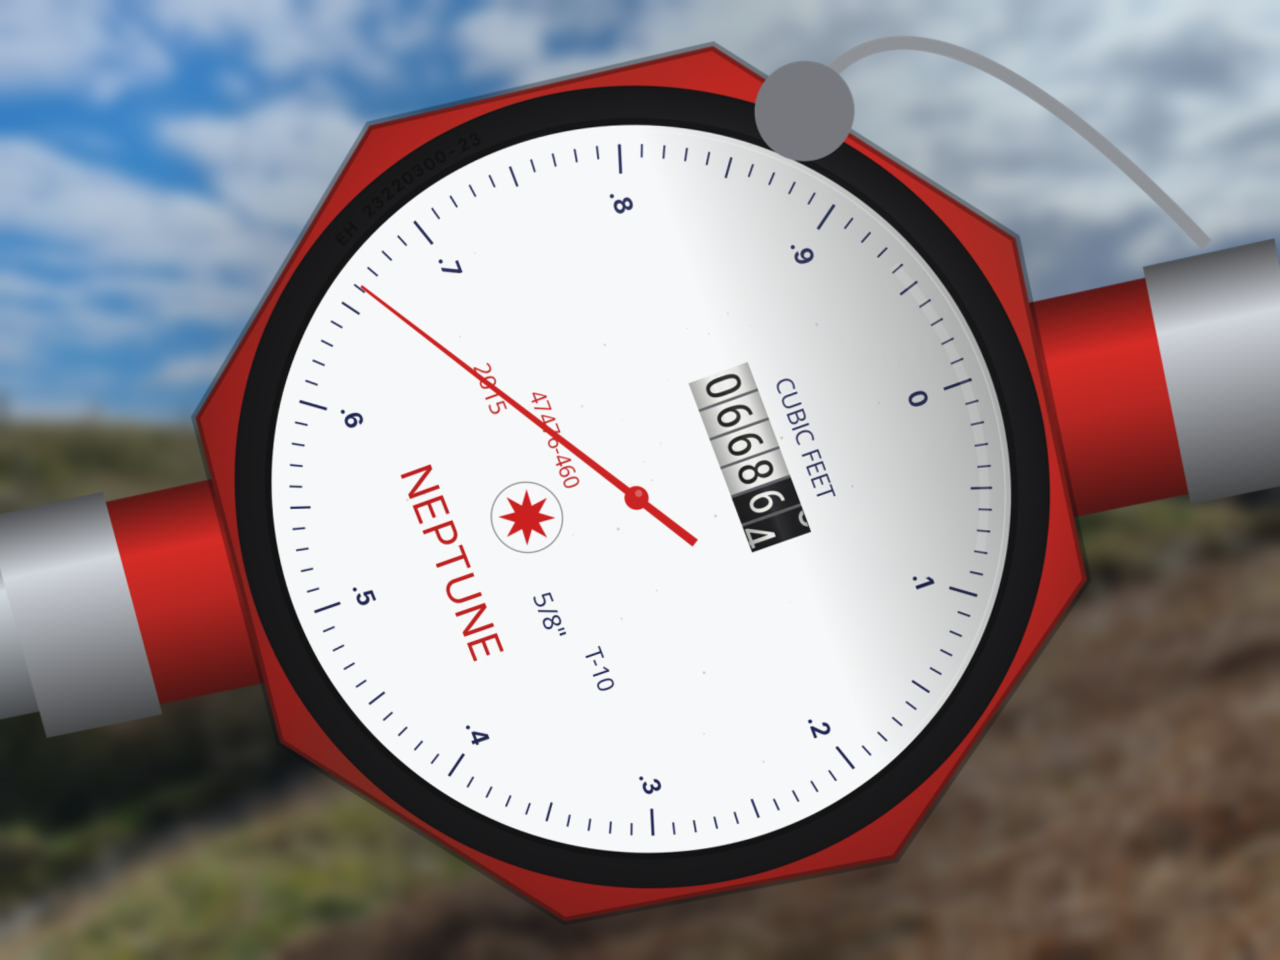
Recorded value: 66863.66 ft³
